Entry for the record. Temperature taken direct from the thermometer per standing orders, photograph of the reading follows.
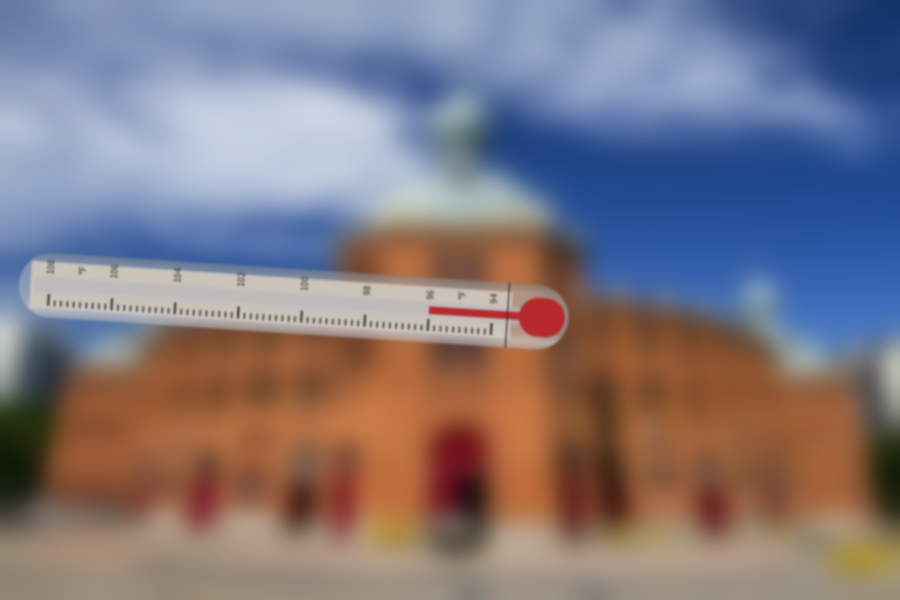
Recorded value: 96 °F
